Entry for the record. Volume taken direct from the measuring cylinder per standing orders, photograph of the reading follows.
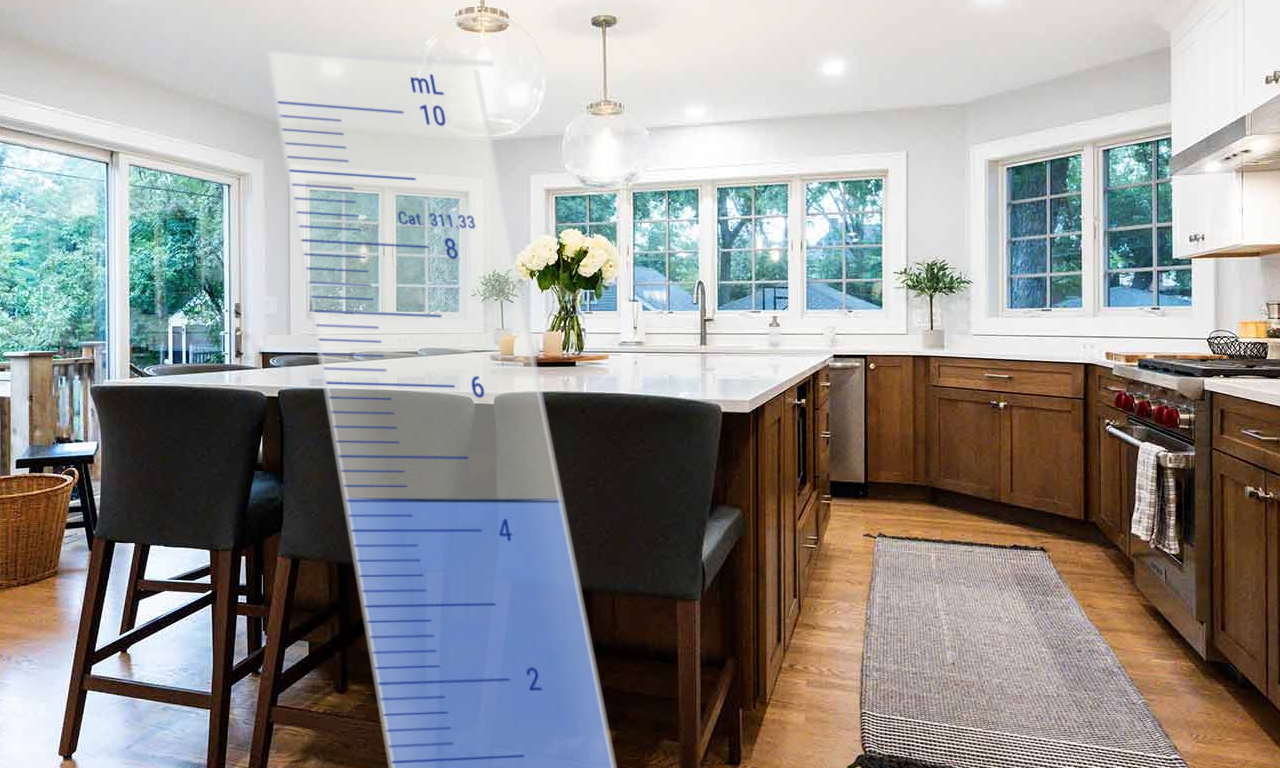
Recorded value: 4.4 mL
